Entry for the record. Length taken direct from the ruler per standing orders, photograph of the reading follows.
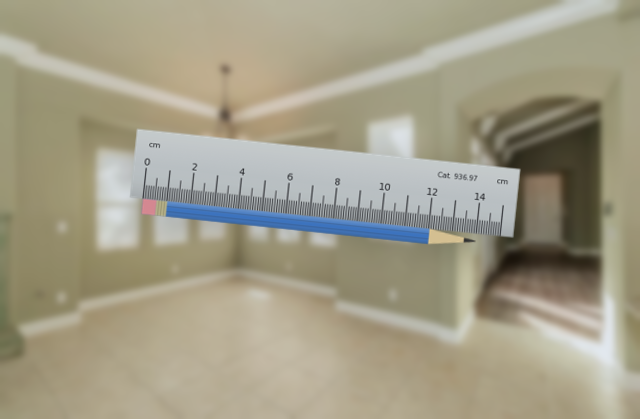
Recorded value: 14 cm
